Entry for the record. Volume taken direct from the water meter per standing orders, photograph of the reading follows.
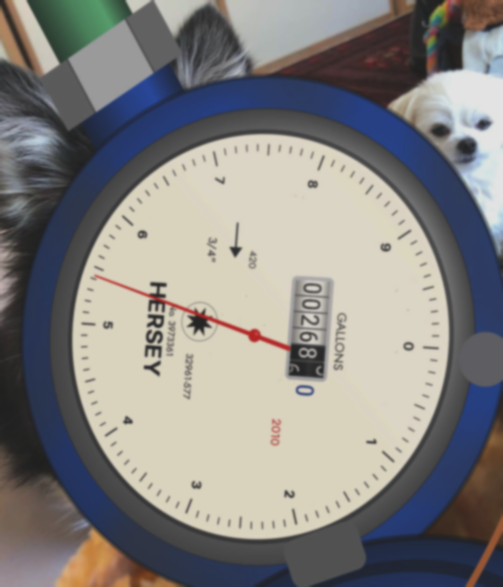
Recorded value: 26855.4 gal
